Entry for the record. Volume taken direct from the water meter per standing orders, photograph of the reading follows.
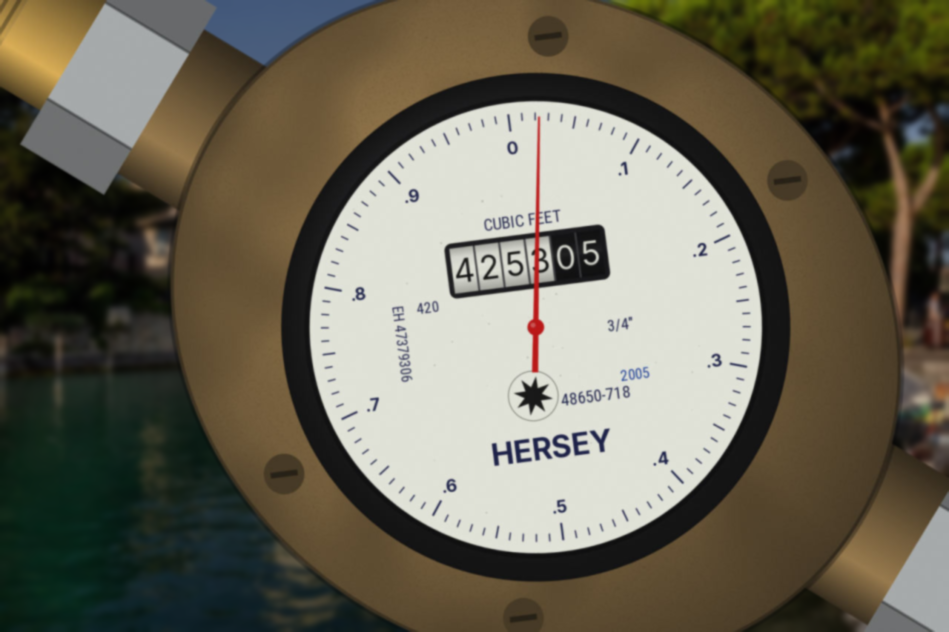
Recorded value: 425305.02 ft³
